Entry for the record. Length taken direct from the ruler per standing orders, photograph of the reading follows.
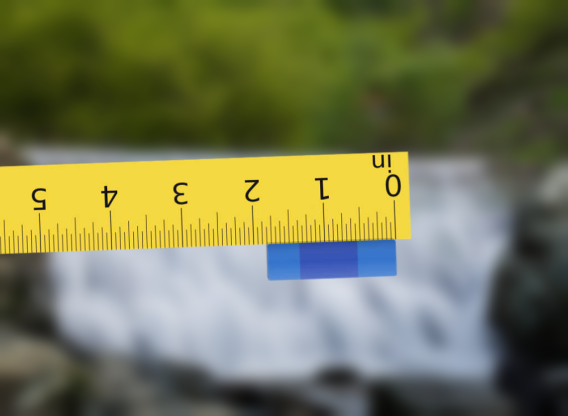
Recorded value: 1.8125 in
